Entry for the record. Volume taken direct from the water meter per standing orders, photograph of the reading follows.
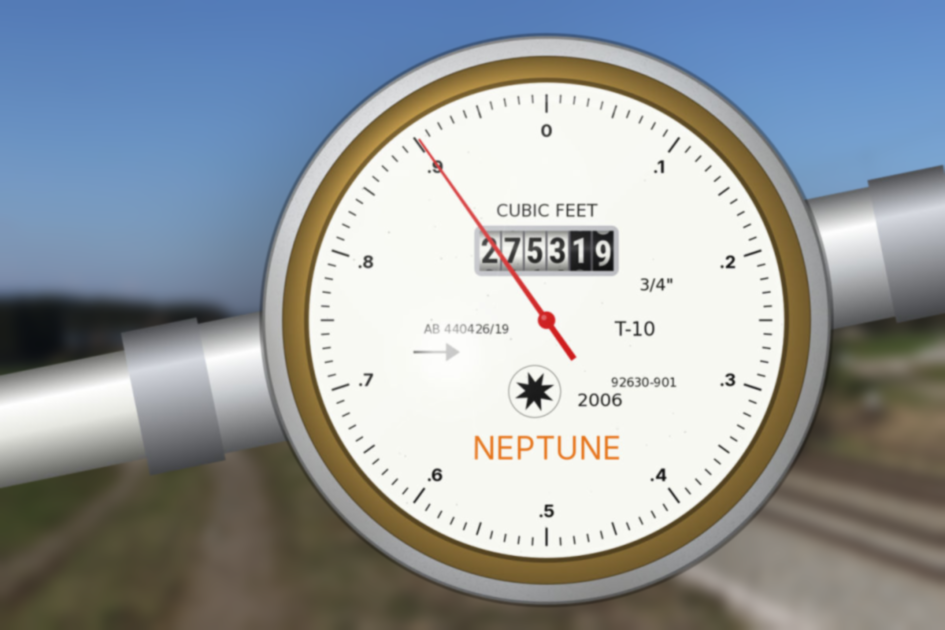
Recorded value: 275318.90 ft³
